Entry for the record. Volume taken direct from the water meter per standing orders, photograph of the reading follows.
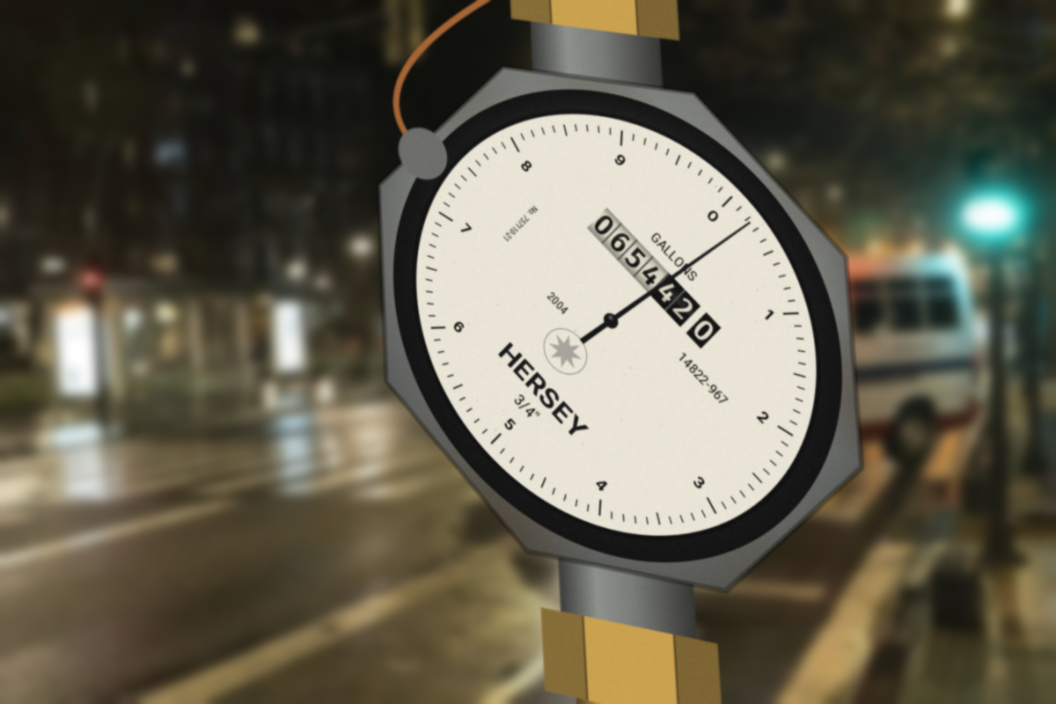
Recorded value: 654420.2 gal
